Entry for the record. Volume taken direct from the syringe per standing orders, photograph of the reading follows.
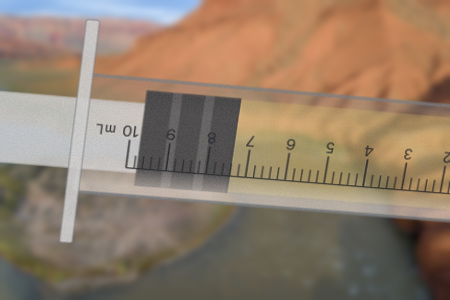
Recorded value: 7.4 mL
